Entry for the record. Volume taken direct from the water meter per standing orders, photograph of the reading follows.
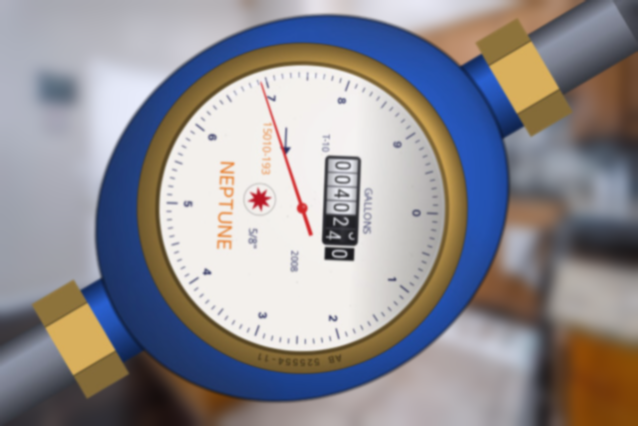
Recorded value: 40236.9 gal
